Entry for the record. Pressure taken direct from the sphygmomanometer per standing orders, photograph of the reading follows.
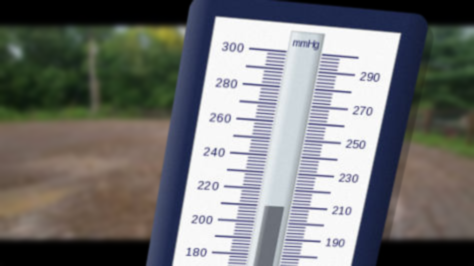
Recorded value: 210 mmHg
